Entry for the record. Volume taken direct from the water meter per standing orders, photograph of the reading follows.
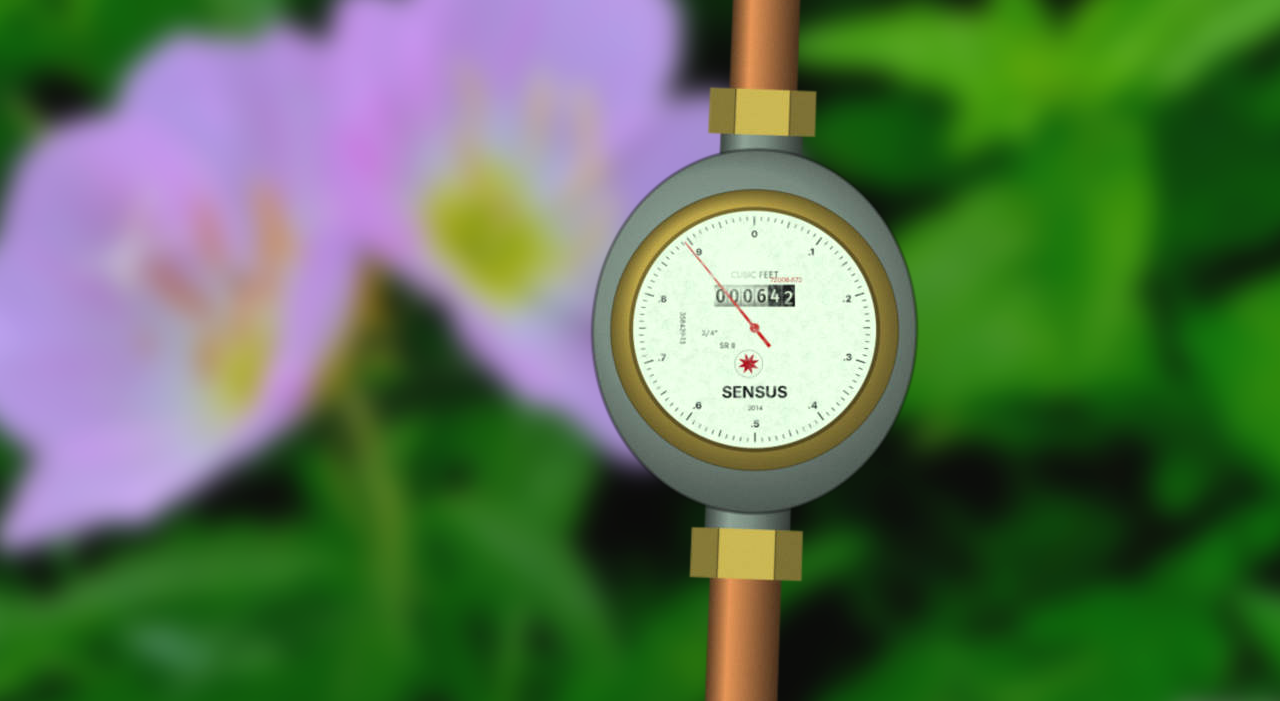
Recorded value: 641.89 ft³
